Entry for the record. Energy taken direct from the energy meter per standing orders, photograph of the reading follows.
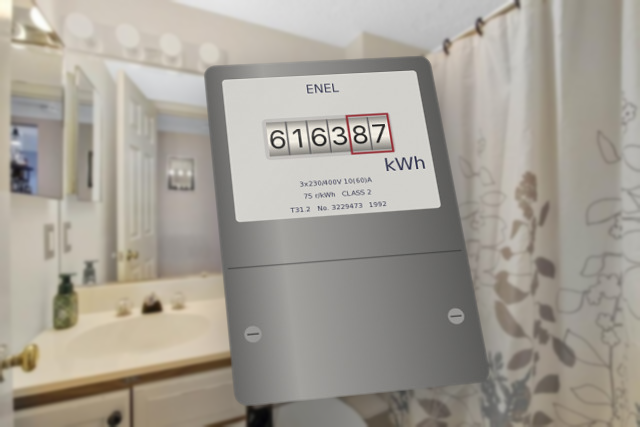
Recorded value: 6163.87 kWh
